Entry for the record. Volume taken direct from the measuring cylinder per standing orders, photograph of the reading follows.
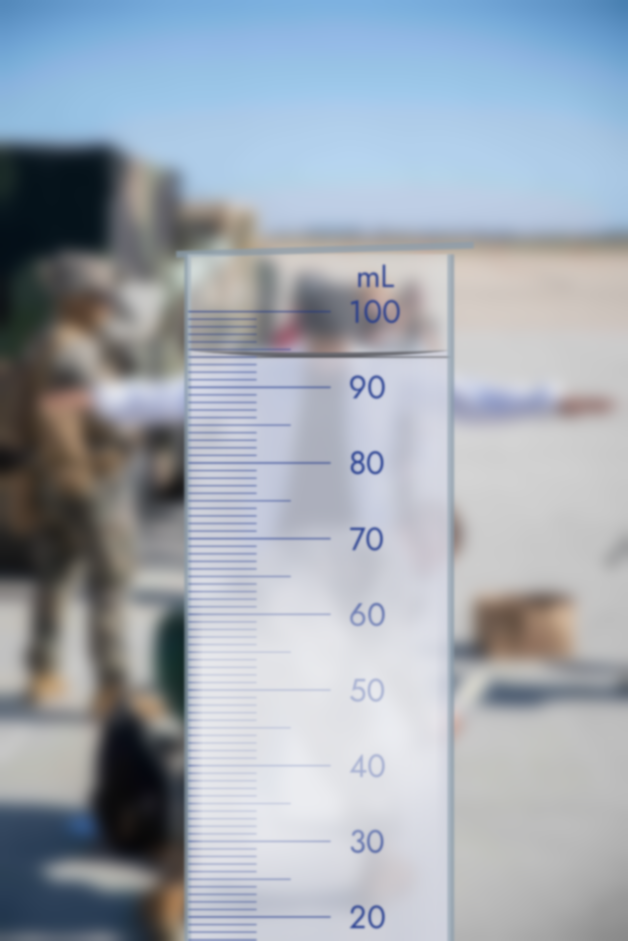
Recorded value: 94 mL
